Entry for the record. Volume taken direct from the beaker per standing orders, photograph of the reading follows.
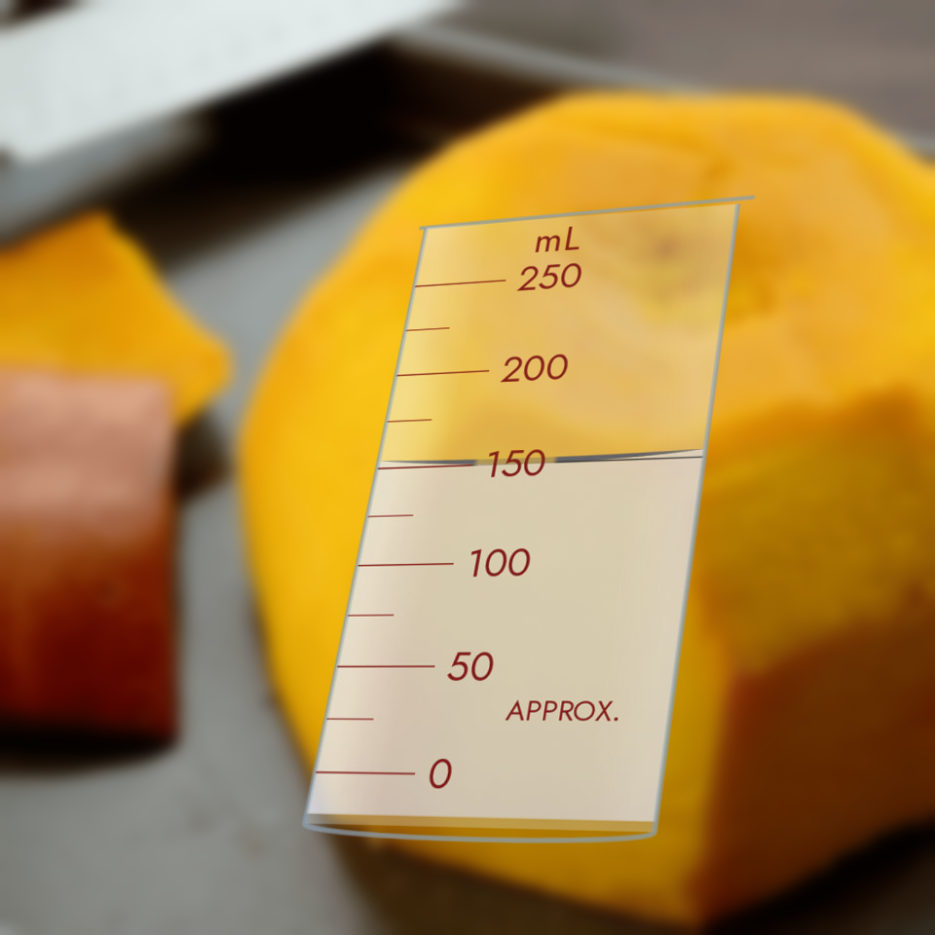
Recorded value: 150 mL
